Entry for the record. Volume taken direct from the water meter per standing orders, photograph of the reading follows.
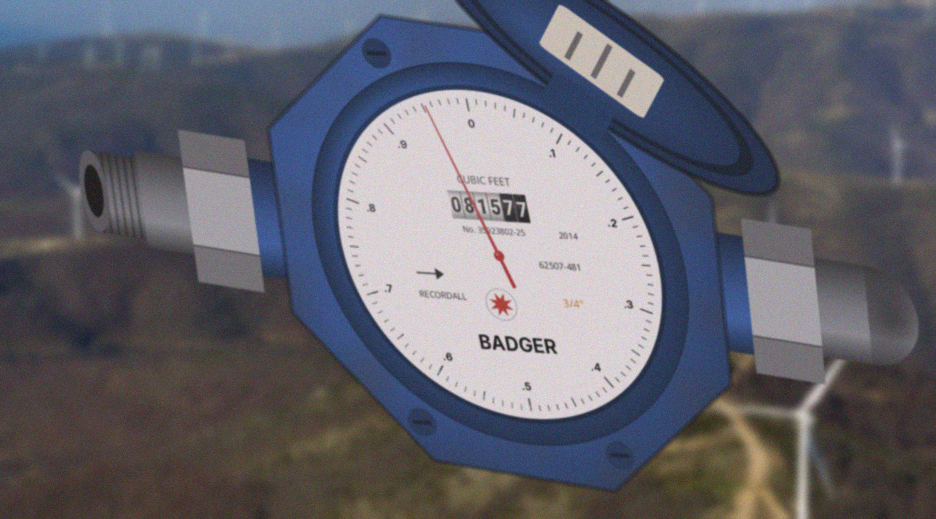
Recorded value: 81576.95 ft³
